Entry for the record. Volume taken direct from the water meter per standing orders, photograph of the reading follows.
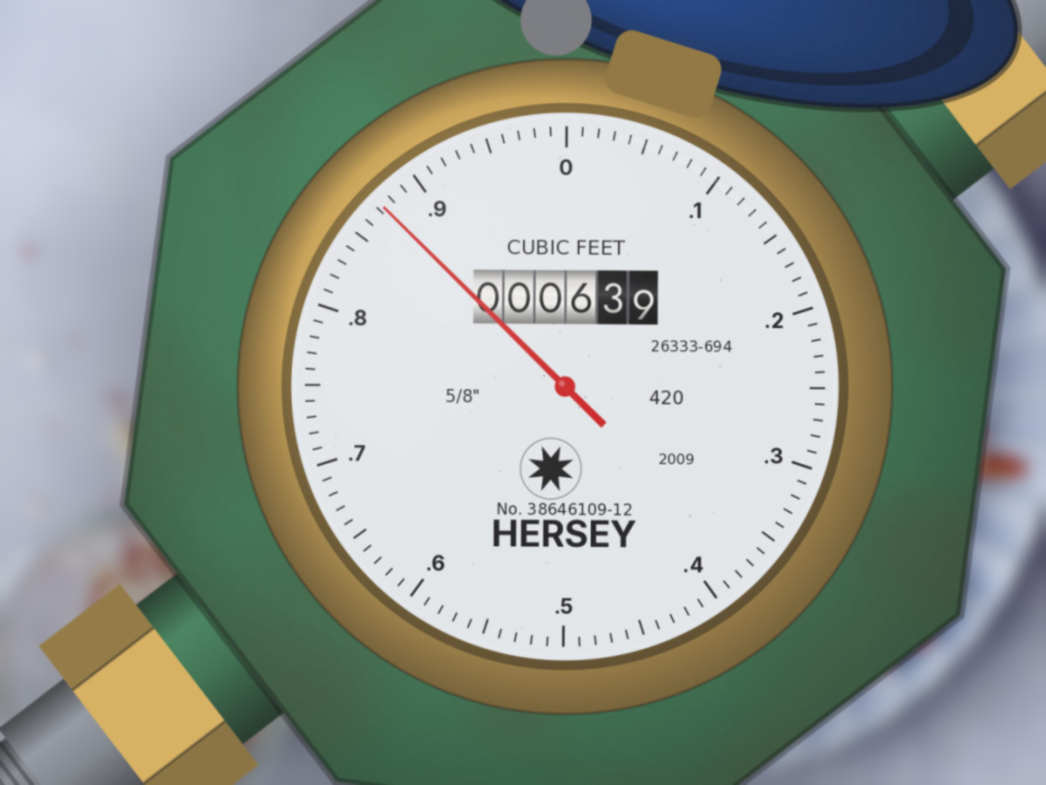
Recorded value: 638.87 ft³
